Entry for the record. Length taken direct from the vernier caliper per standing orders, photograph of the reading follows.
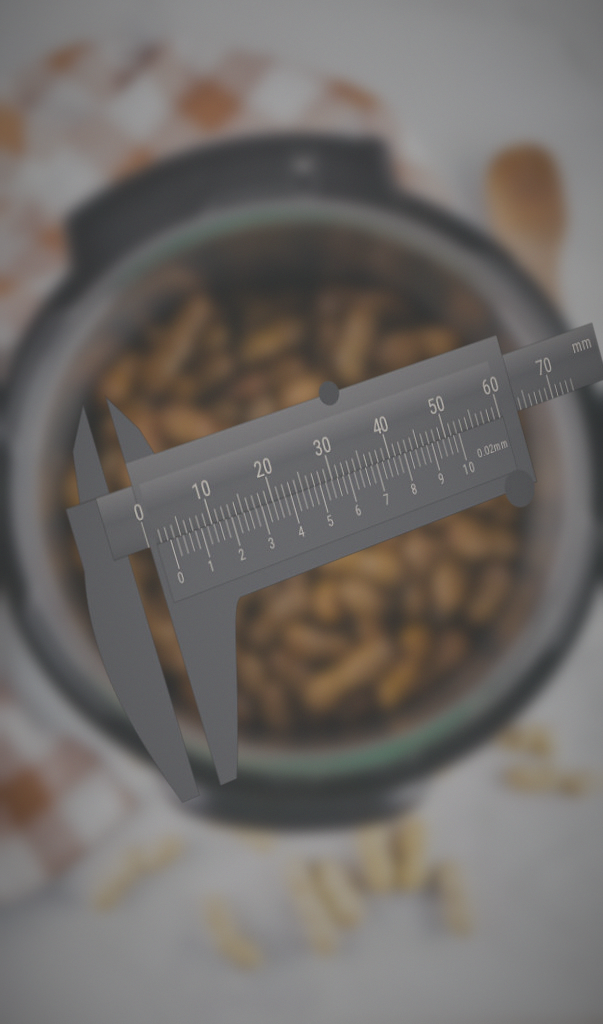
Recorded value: 3.4 mm
